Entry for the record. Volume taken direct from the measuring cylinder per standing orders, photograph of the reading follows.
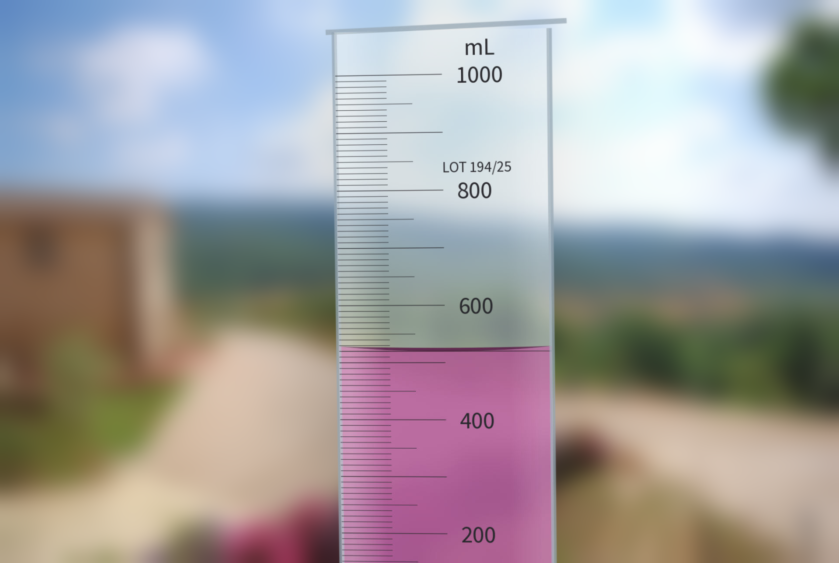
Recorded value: 520 mL
